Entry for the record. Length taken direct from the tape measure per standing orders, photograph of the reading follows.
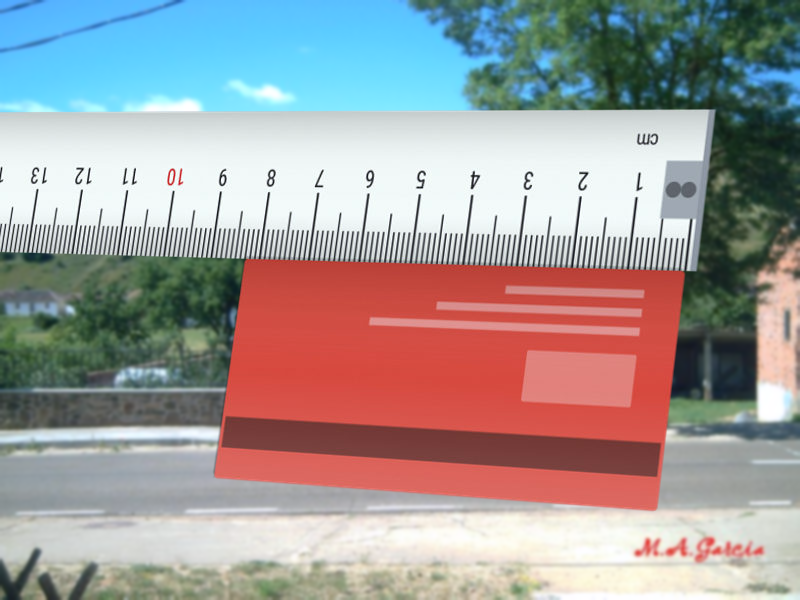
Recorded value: 8.3 cm
